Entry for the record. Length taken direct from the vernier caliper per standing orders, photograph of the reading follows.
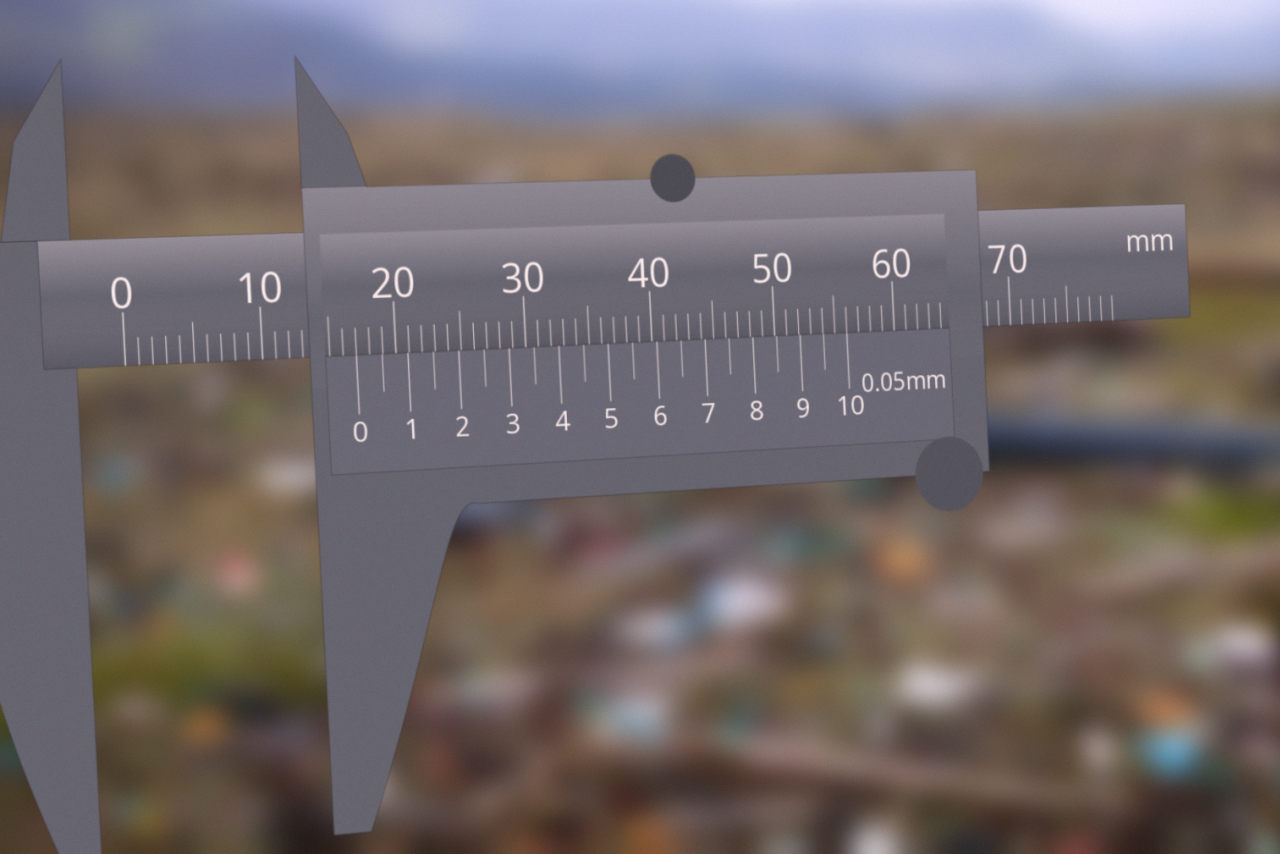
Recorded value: 17.0 mm
